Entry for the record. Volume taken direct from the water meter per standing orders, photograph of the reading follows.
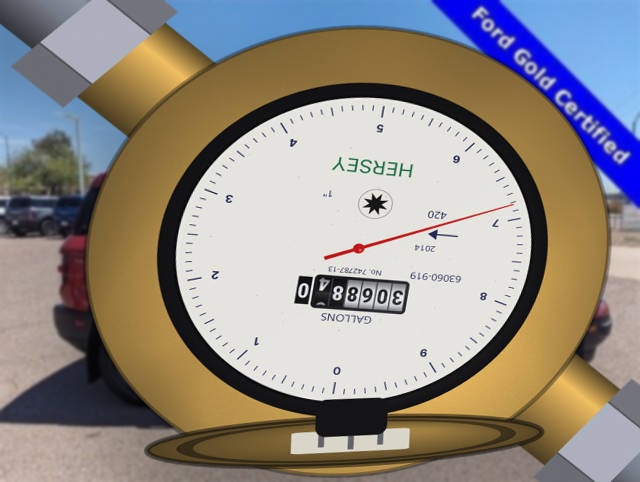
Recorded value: 3068836.8 gal
